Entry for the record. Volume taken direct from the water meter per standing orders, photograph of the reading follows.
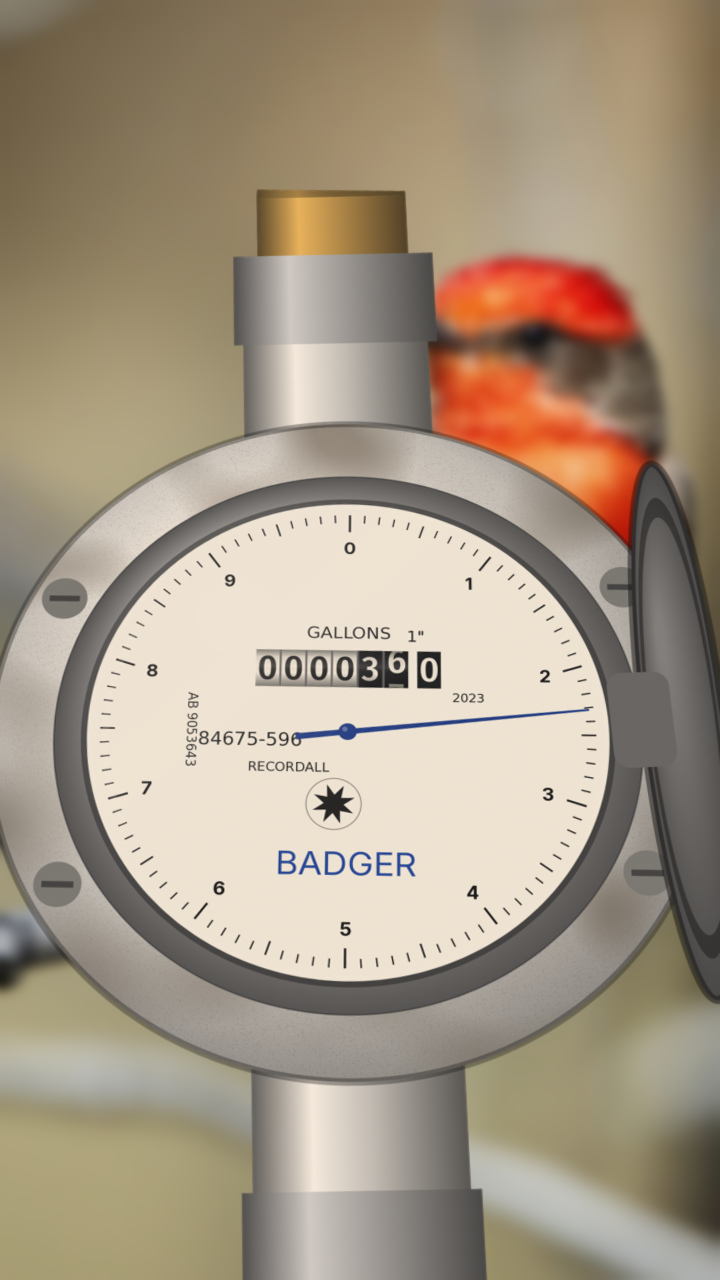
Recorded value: 362.3 gal
